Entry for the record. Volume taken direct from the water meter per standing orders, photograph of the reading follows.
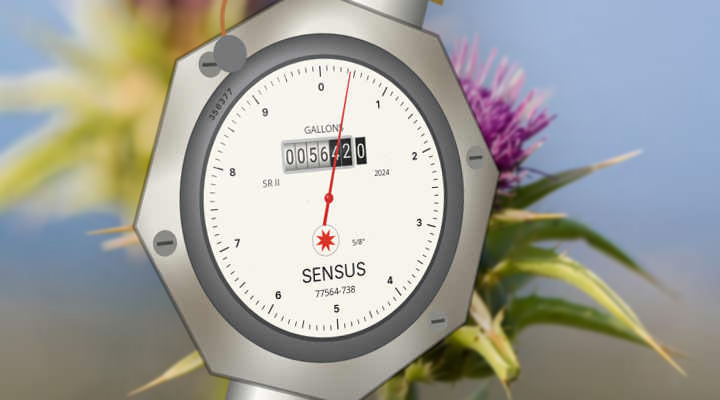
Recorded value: 56420.4 gal
